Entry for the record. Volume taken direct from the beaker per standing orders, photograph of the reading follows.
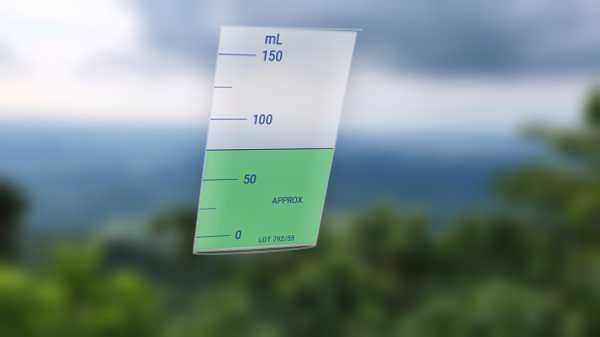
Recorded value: 75 mL
